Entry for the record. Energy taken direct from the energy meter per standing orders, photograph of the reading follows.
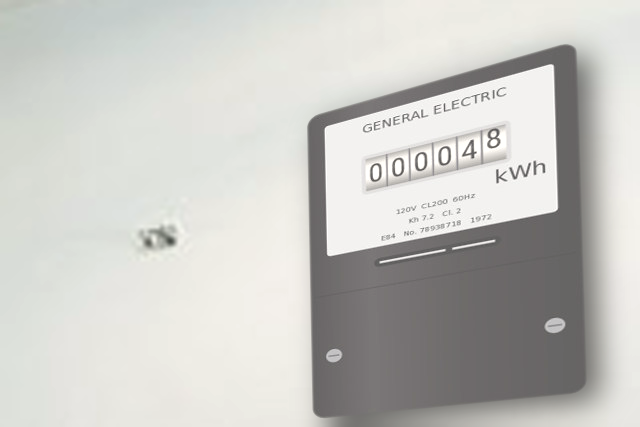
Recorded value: 48 kWh
